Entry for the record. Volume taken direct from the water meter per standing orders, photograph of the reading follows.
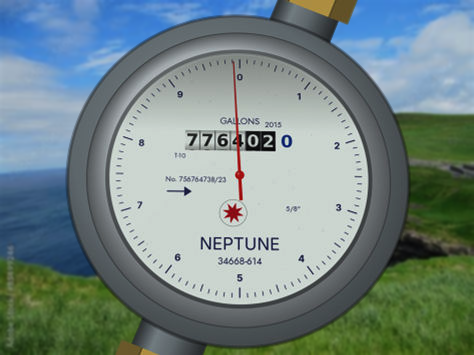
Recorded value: 7764019.9 gal
